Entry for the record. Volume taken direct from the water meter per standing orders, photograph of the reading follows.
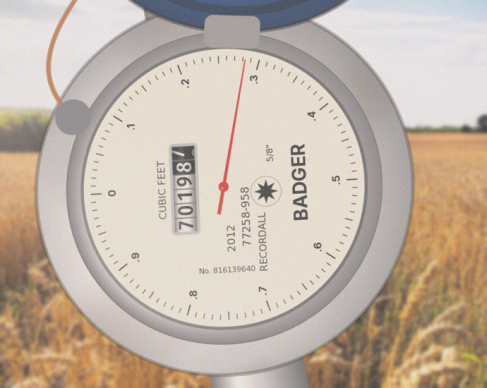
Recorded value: 701987.28 ft³
